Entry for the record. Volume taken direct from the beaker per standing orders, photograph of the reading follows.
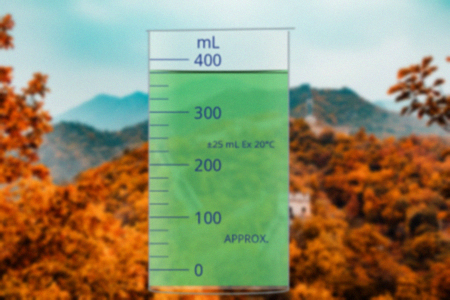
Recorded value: 375 mL
